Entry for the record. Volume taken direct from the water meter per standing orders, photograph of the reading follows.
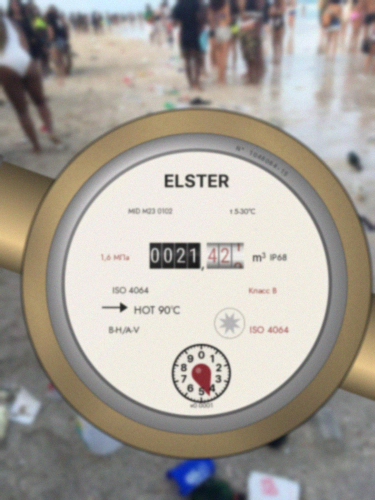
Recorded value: 21.4214 m³
